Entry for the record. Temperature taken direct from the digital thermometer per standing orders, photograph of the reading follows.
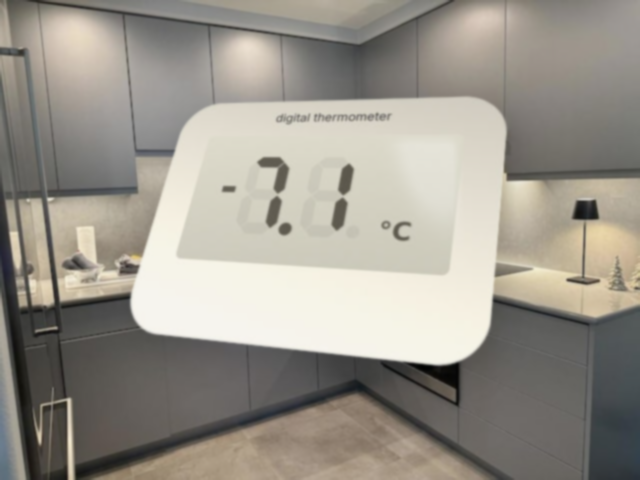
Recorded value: -7.1 °C
